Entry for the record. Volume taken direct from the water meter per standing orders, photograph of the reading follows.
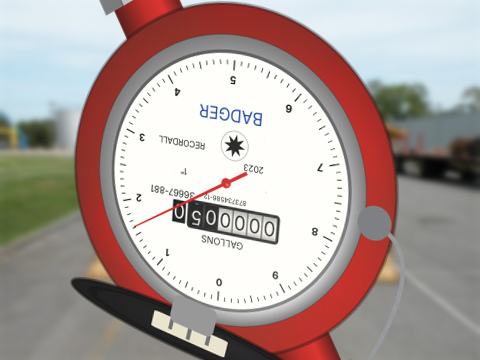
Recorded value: 51.6 gal
